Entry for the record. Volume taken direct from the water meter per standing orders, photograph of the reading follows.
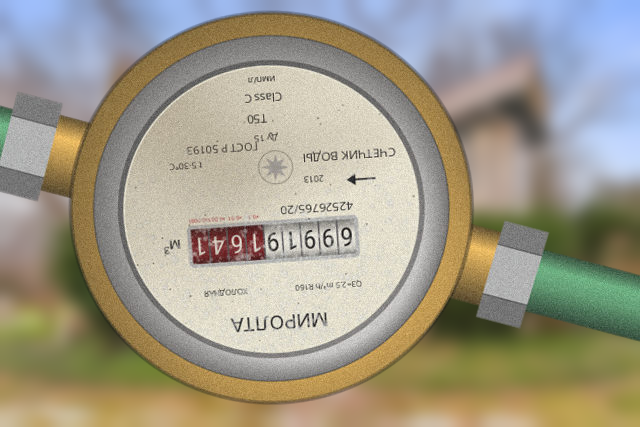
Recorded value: 69919.1641 m³
